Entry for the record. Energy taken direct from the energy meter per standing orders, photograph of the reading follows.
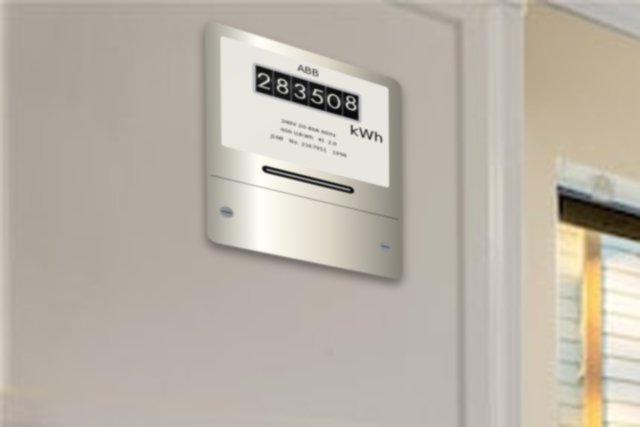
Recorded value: 283508 kWh
